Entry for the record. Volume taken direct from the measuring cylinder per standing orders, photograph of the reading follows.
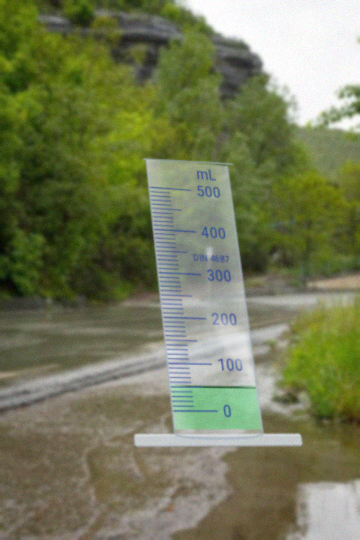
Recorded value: 50 mL
